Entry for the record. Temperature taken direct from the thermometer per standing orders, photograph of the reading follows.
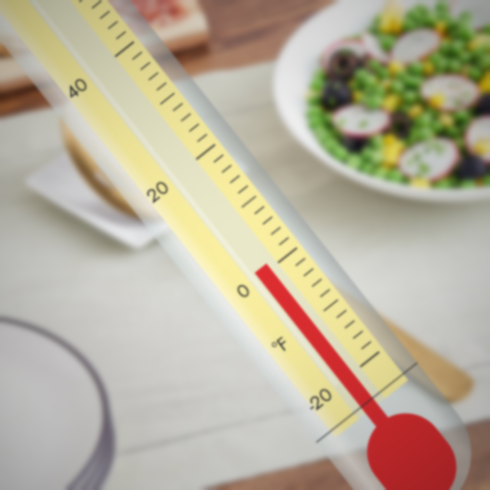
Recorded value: 1 °F
